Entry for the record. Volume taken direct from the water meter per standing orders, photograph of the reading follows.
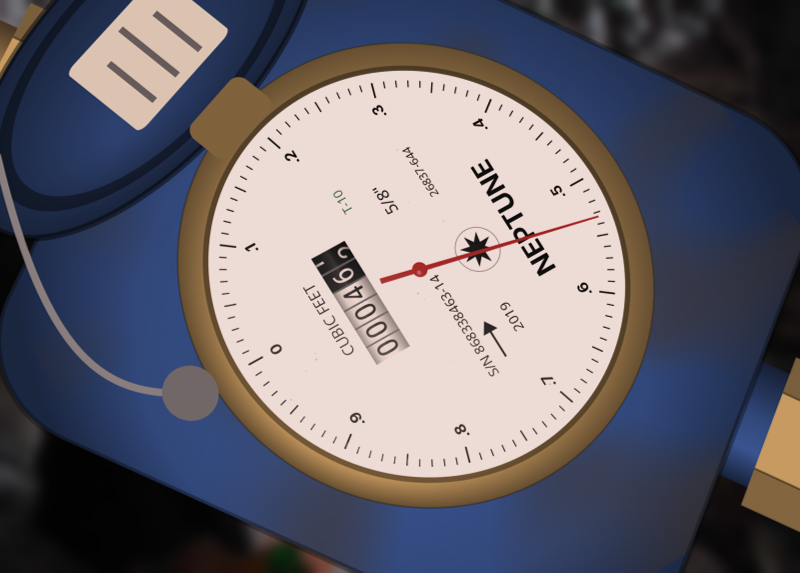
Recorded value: 461.53 ft³
